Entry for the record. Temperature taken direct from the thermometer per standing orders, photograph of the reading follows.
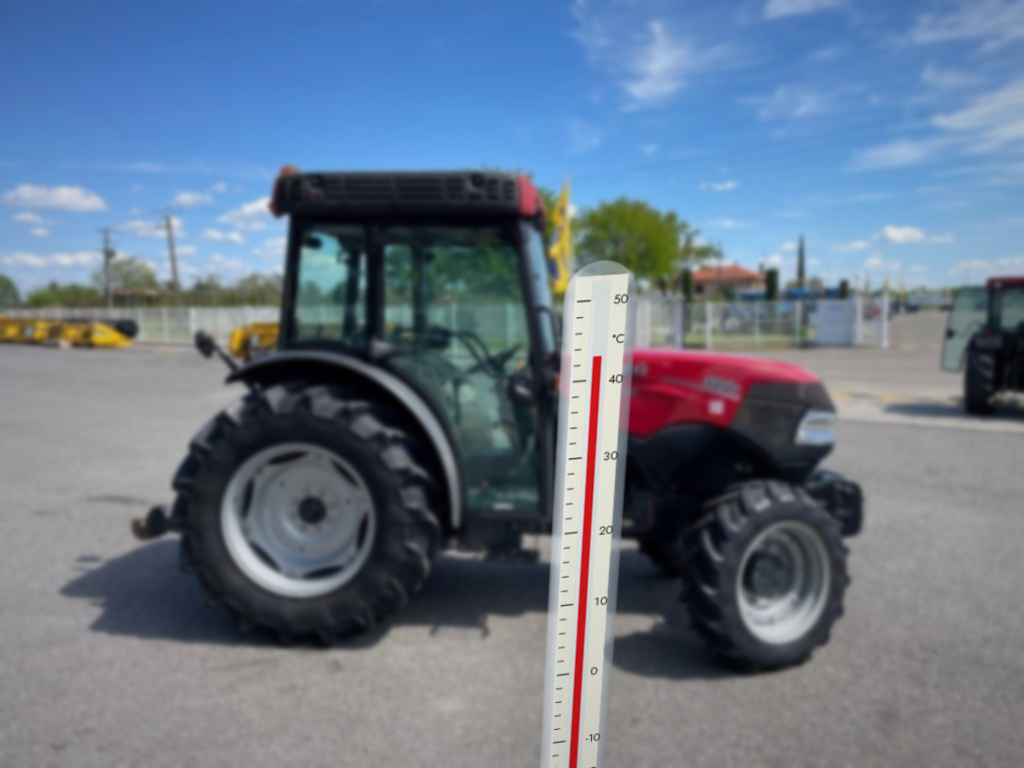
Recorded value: 43 °C
